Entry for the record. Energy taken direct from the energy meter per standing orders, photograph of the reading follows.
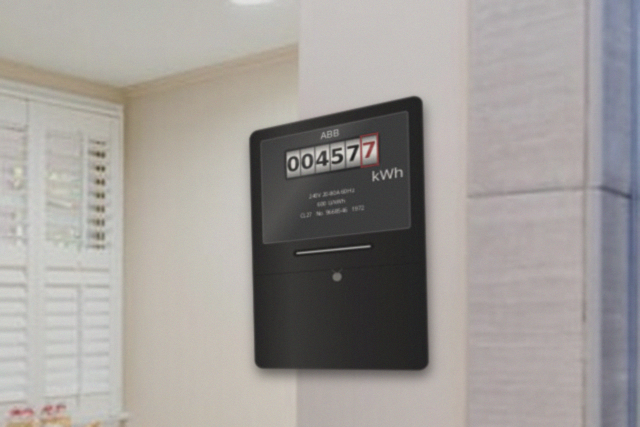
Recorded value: 457.7 kWh
